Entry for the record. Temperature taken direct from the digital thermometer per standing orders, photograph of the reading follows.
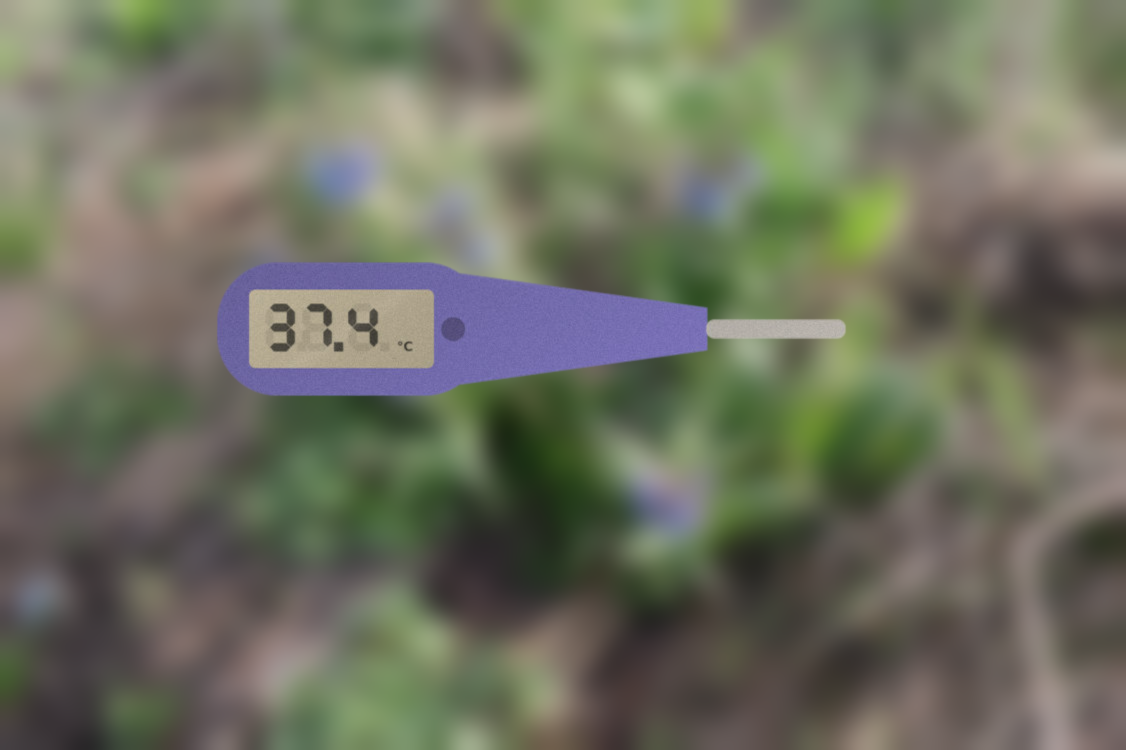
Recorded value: 37.4 °C
